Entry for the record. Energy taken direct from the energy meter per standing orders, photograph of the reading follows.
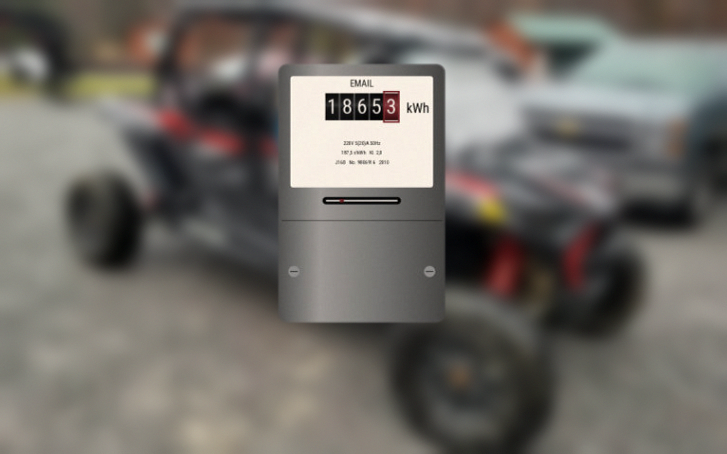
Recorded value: 1865.3 kWh
